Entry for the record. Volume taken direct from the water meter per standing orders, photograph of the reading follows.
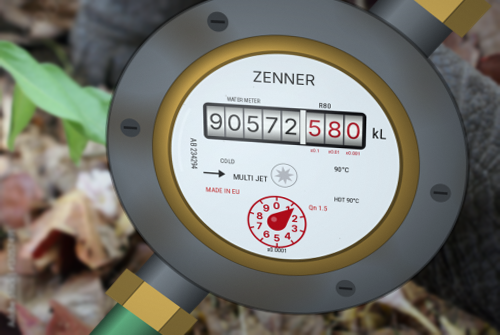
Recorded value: 90572.5801 kL
